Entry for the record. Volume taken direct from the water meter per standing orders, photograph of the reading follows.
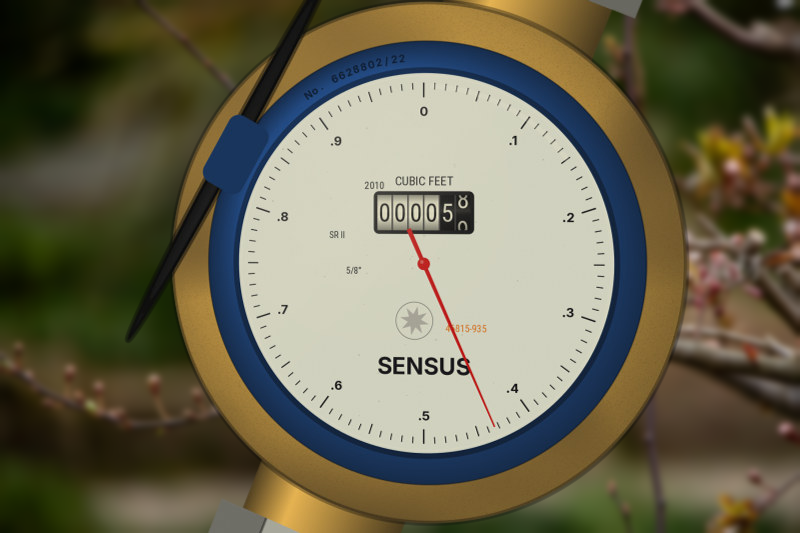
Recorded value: 58.43 ft³
